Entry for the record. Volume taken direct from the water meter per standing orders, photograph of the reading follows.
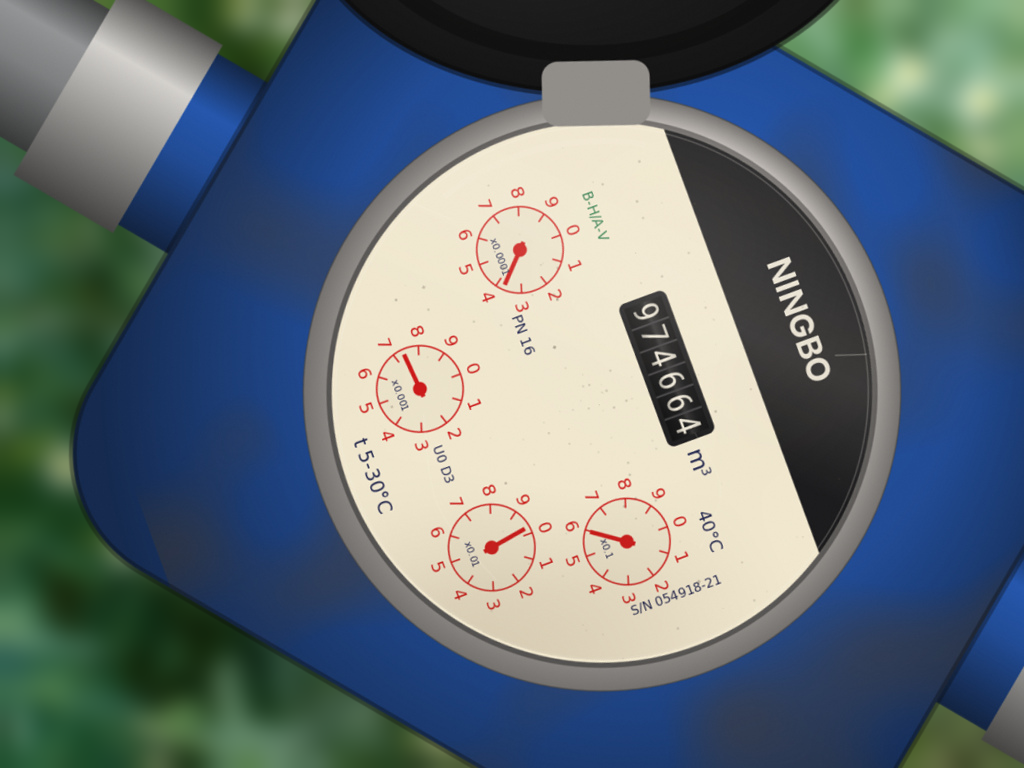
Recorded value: 974664.5973 m³
